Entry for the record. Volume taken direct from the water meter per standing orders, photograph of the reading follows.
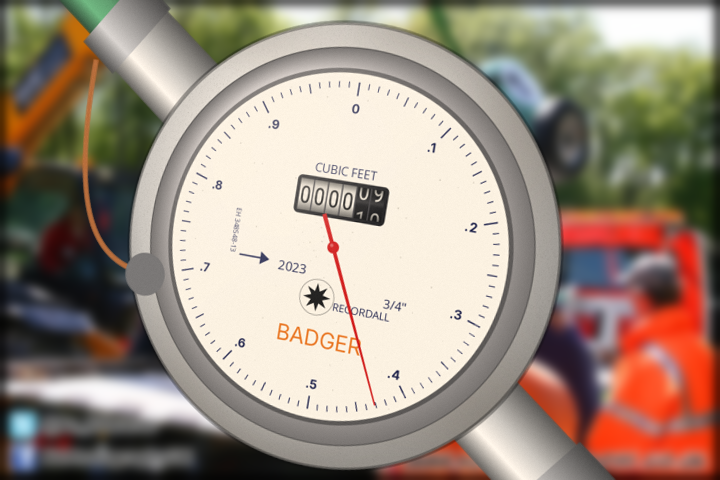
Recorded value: 9.43 ft³
